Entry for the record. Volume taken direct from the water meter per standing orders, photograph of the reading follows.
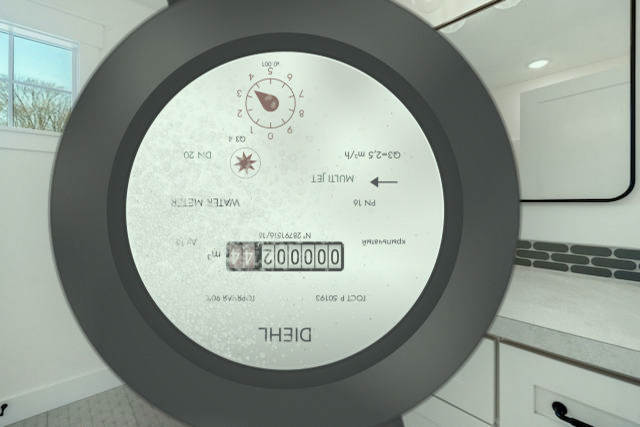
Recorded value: 2.443 m³
